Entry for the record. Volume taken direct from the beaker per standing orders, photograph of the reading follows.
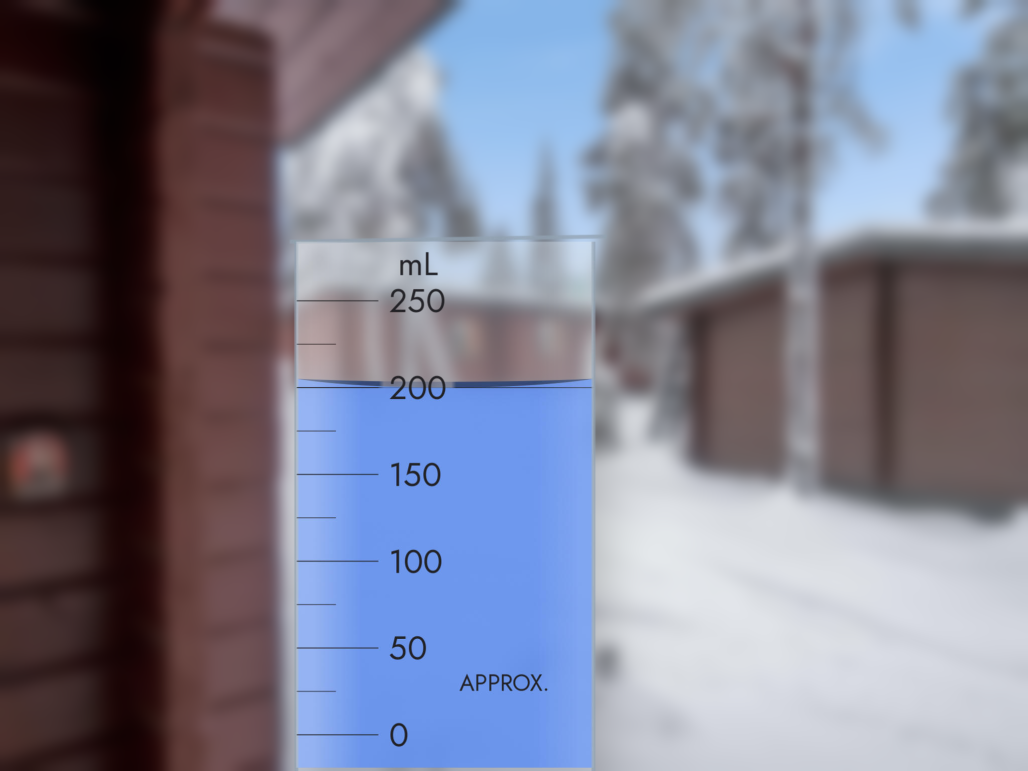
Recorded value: 200 mL
